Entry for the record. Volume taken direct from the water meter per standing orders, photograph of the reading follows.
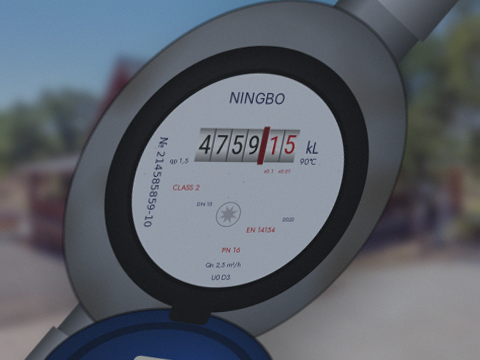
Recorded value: 4759.15 kL
